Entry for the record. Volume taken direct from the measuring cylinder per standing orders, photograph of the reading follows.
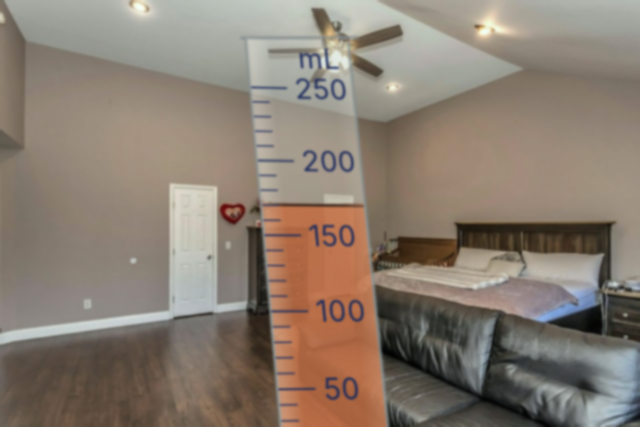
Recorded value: 170 mL
